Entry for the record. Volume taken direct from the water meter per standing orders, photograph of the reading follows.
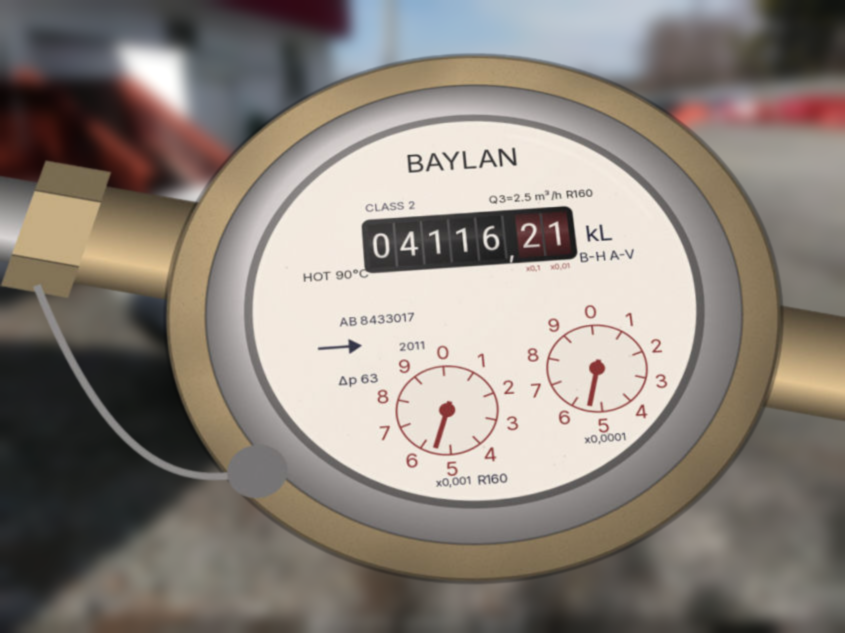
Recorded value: 4116.2155 kL
